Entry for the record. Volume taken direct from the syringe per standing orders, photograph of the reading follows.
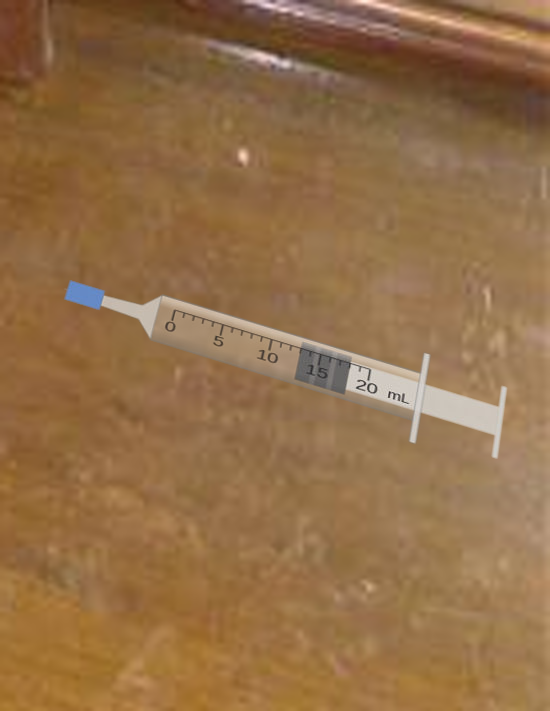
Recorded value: 13 mL
